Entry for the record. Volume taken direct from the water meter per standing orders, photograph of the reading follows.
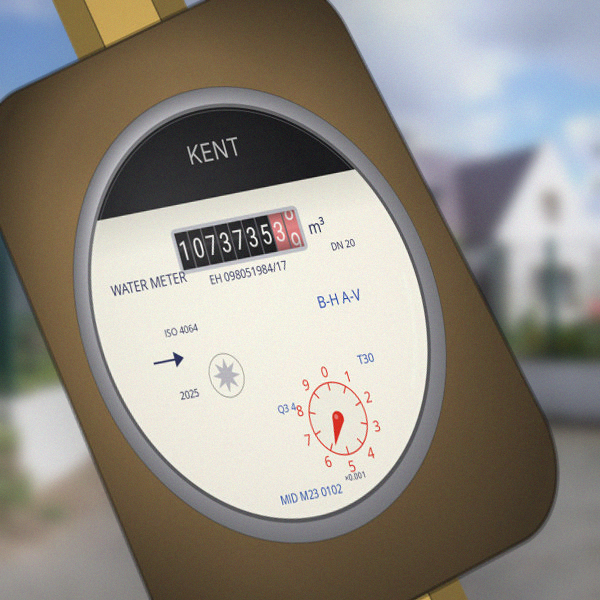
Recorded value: 1073735.385 m³
